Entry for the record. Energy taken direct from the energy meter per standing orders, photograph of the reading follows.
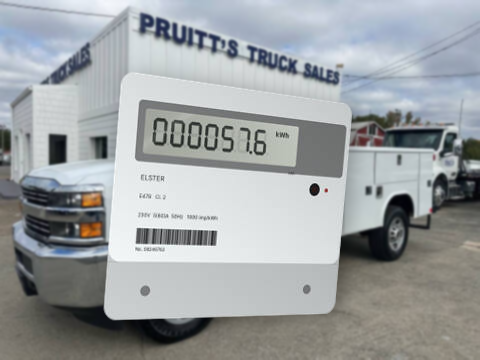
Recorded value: 57.6 kWh
